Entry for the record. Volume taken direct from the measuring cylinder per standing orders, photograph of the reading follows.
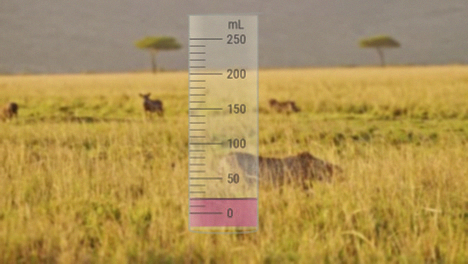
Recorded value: 20 mL
